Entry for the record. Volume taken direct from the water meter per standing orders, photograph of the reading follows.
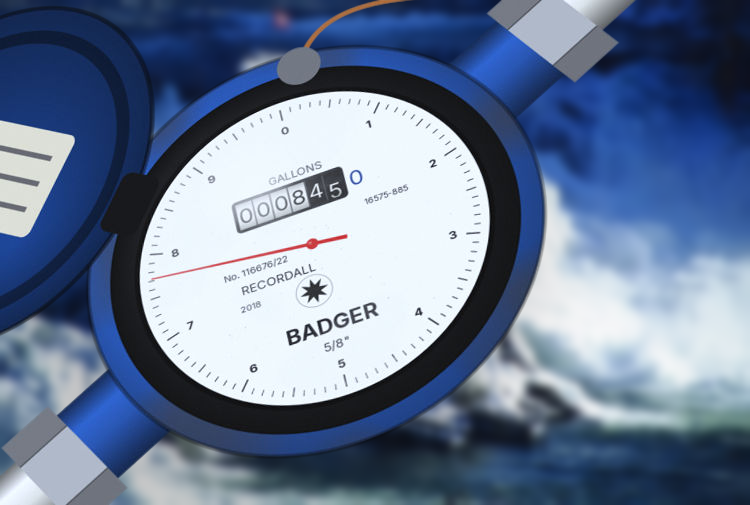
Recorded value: 8447.7 gal
